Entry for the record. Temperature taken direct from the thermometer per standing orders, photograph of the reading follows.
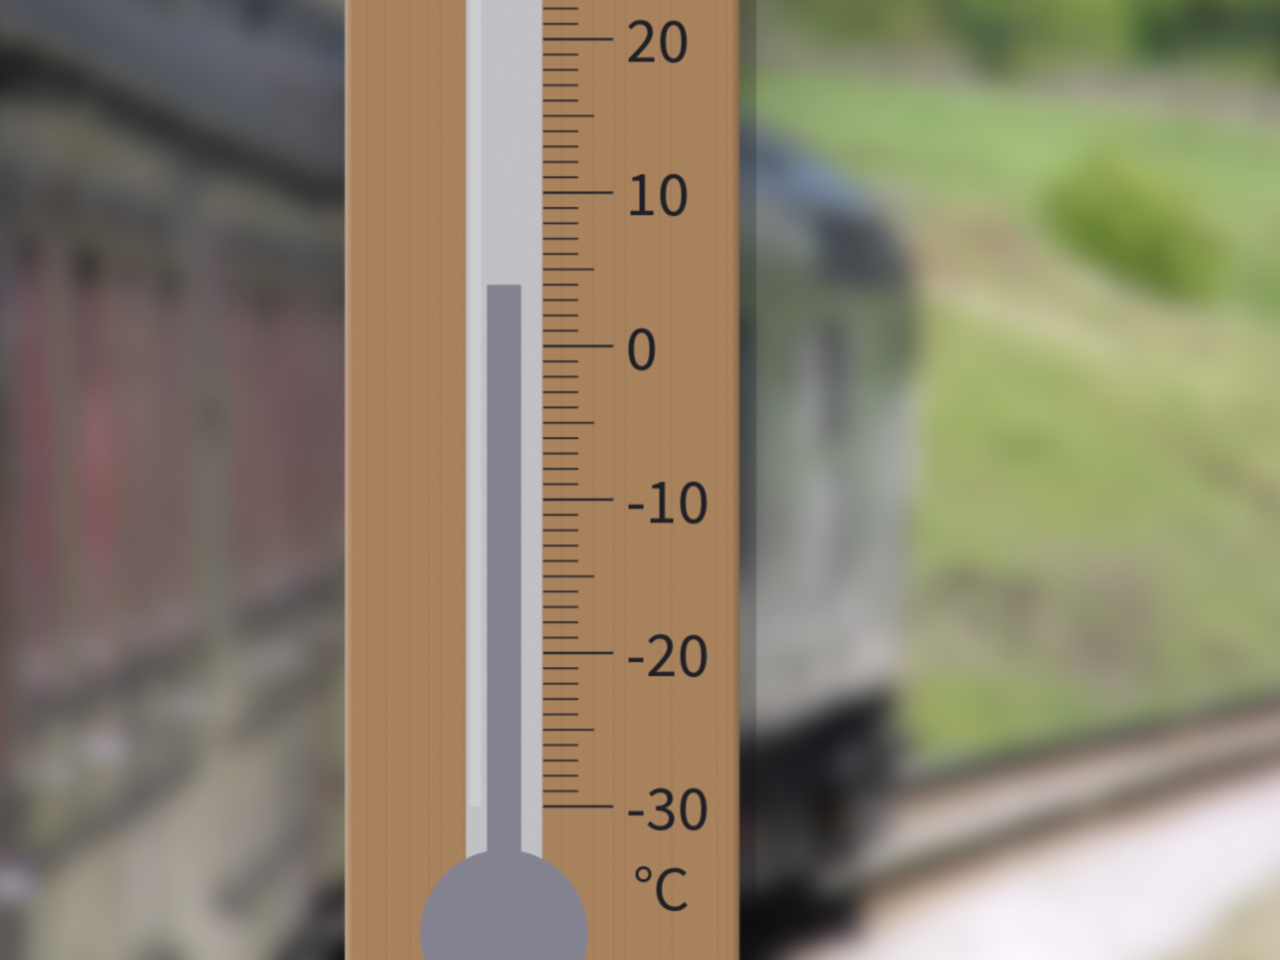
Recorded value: 4 °C
